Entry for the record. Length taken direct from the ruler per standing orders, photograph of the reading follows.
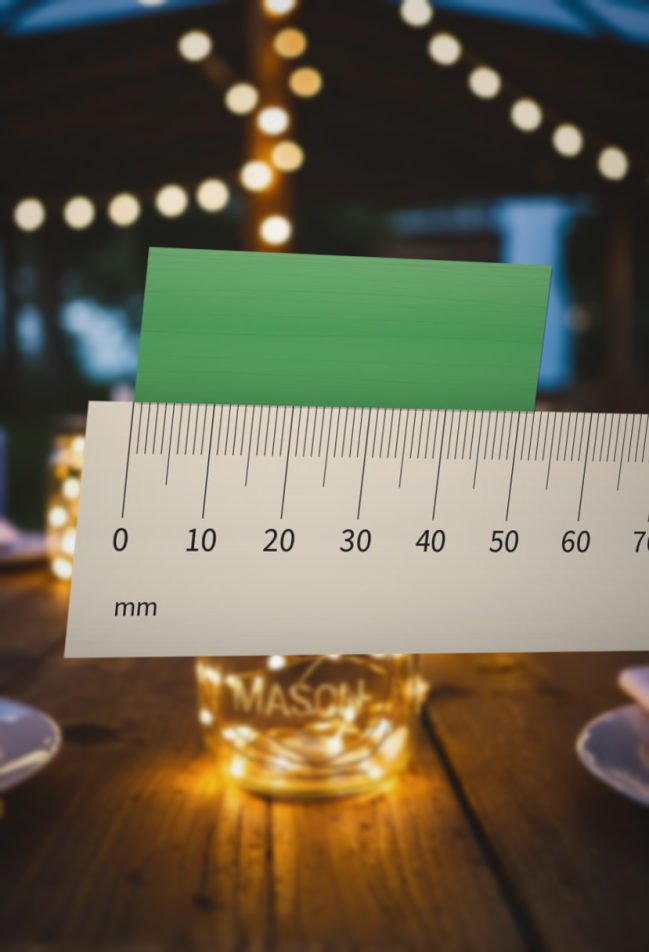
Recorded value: 52 mm
